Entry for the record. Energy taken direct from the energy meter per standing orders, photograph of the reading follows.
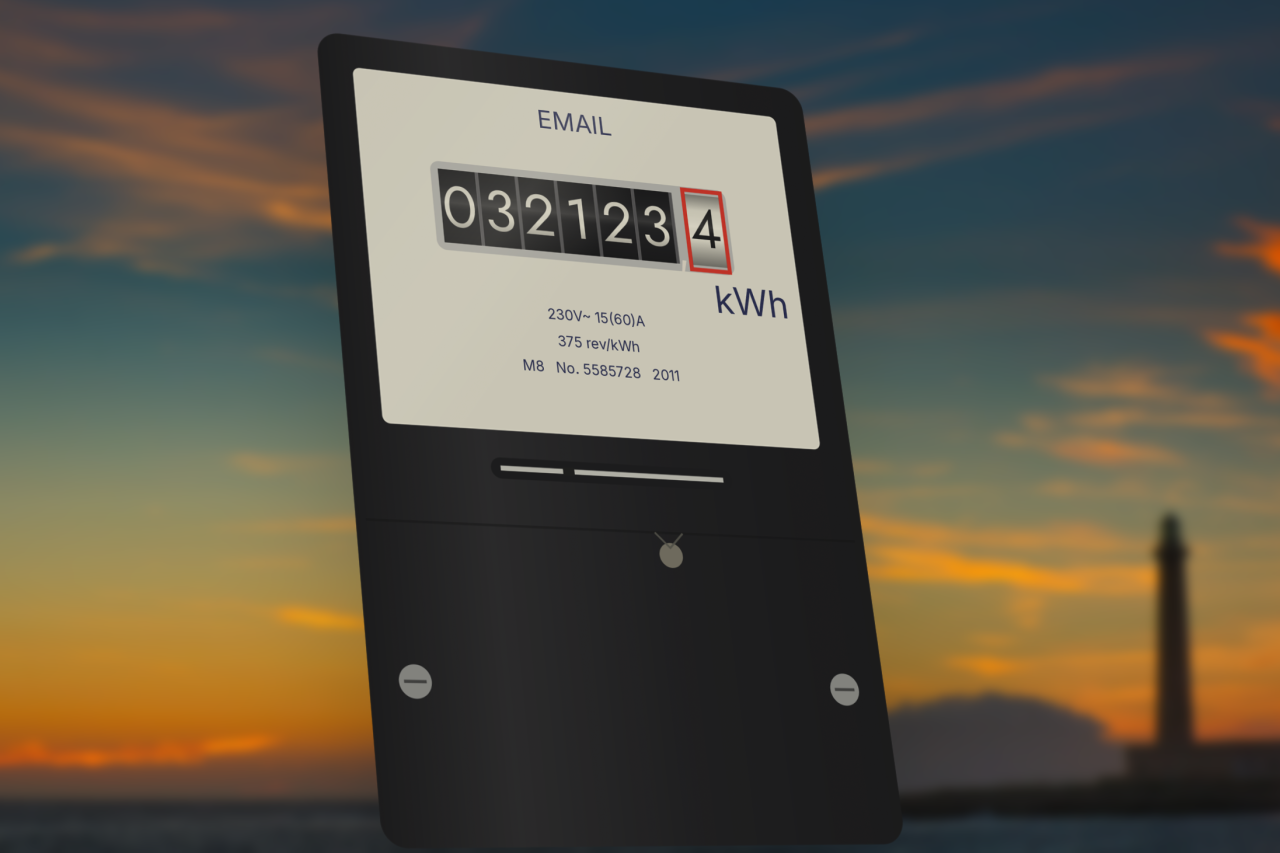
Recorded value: 32123.4 kWh
